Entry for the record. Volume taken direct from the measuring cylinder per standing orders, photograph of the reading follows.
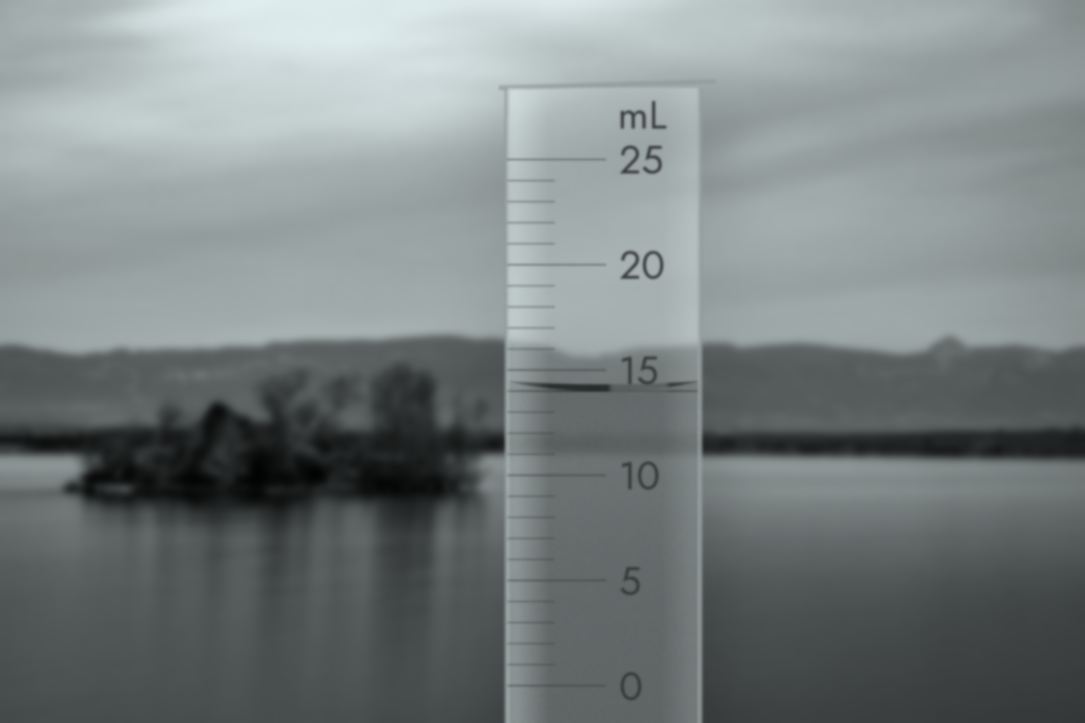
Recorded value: 14 mL
